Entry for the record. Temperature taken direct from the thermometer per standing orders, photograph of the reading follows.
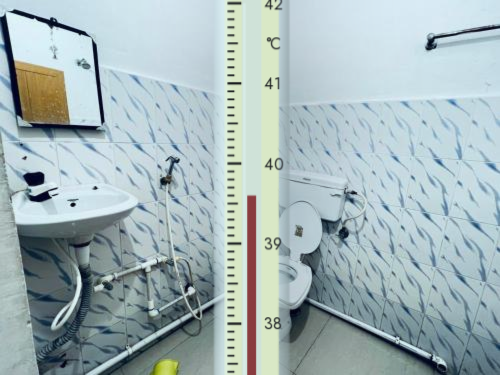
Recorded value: 39.6 °C
